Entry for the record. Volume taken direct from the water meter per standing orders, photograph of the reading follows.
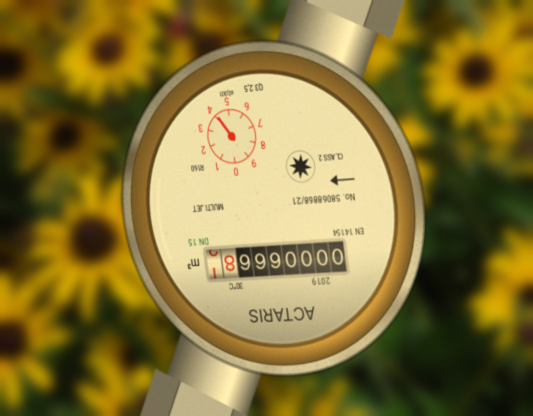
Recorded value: 666.814 m³
